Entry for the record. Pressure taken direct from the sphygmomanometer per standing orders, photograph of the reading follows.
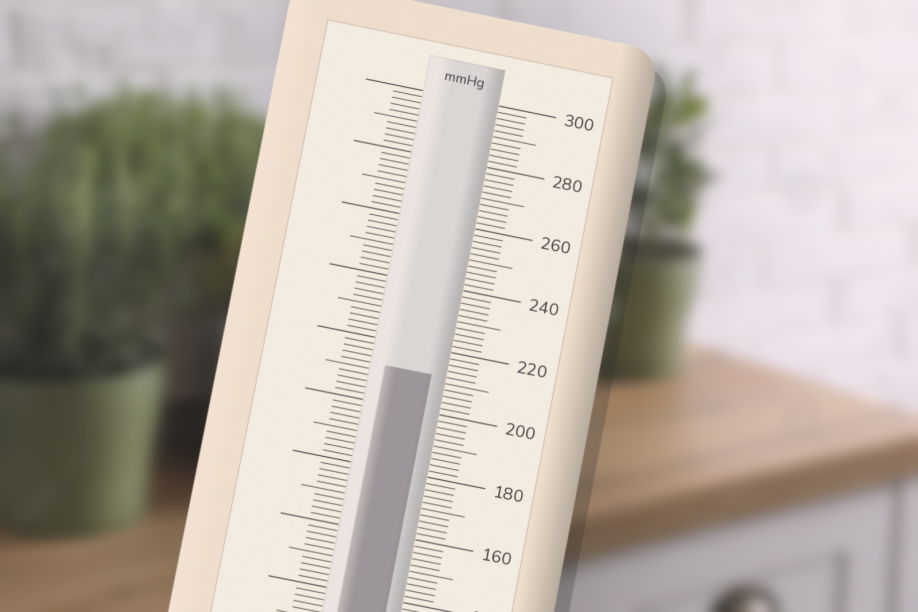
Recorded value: 212 mmHg
